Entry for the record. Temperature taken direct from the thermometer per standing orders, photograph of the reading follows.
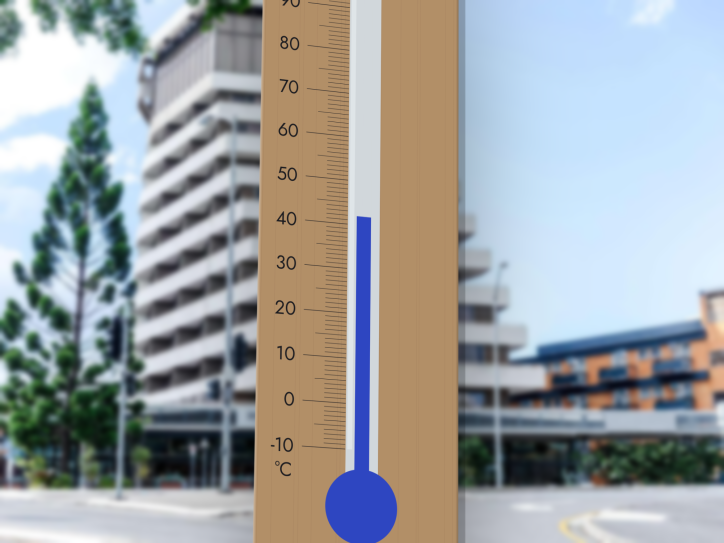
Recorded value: 42 °C
